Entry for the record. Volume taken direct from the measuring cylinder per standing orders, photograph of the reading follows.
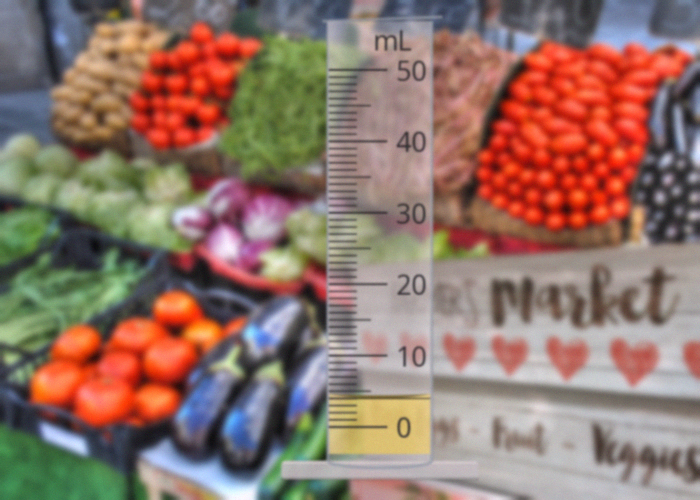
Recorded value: 4 mL
